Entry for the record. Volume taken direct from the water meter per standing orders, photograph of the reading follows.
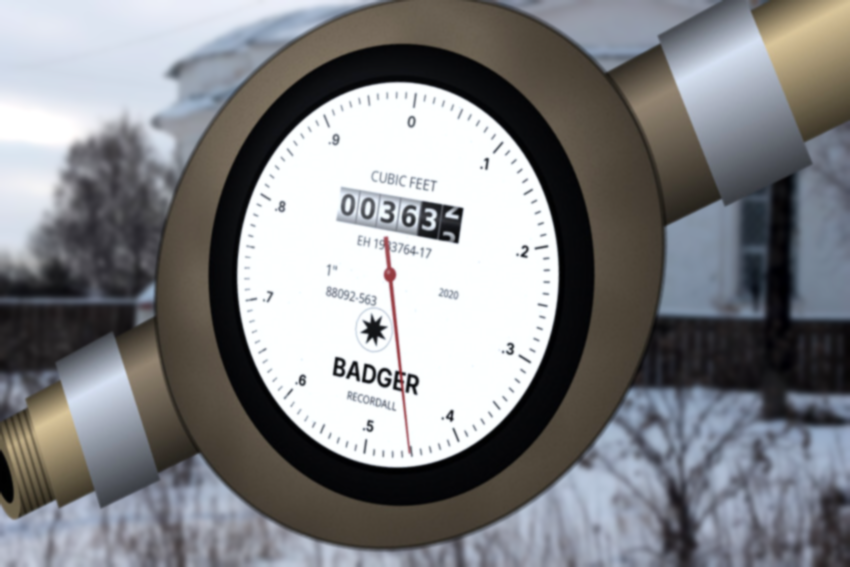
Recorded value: 3632.45 ft³
